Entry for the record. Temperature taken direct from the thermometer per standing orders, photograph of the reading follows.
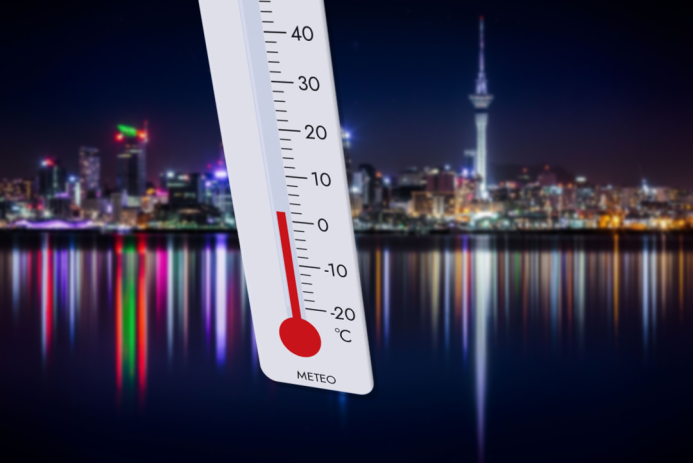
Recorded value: 2 °C
